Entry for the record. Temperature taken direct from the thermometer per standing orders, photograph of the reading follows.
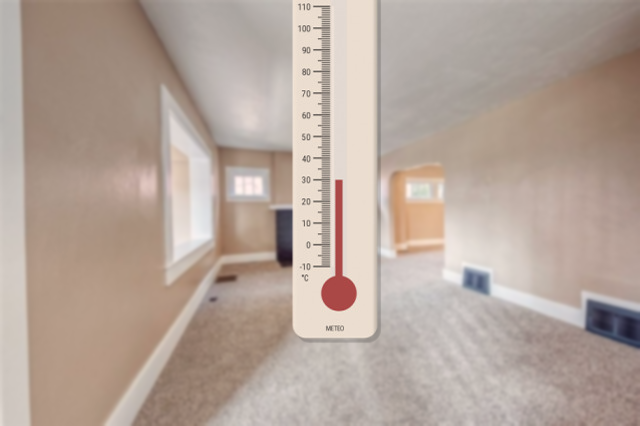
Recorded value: 30 °C
